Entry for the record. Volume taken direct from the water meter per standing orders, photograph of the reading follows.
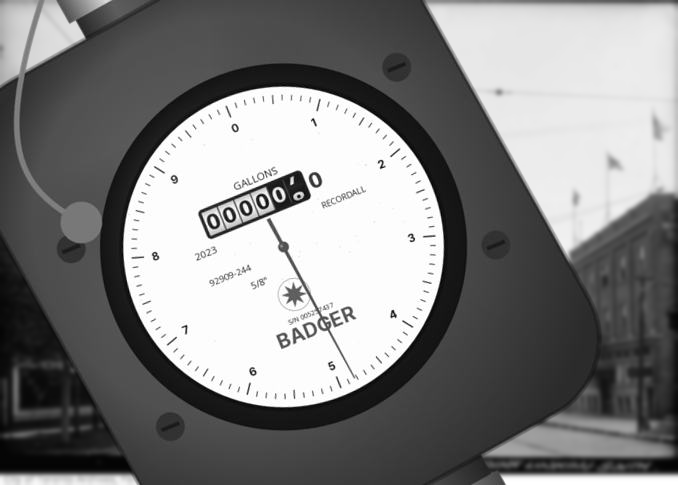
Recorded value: 74.8 gal
